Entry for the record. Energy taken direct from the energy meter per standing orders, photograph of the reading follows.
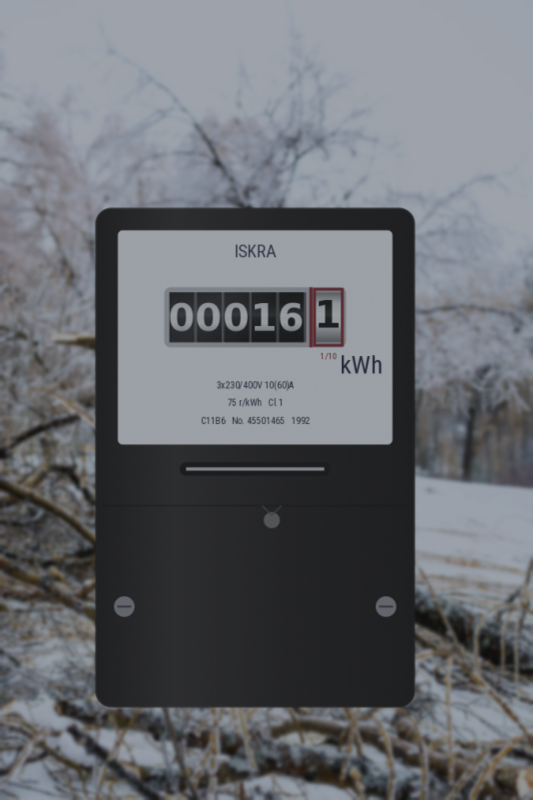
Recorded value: 16.1 kWh
